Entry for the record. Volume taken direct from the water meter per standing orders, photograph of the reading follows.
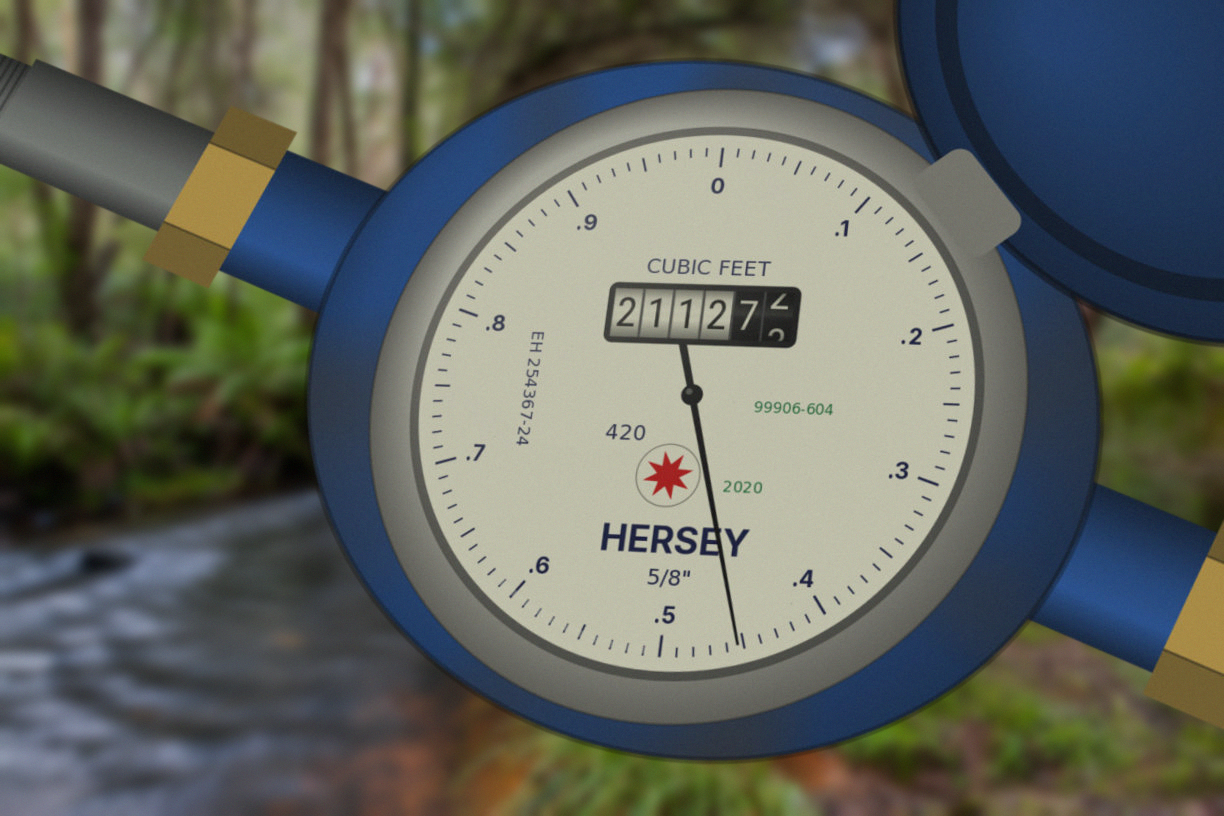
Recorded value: 211272.45 ft³
